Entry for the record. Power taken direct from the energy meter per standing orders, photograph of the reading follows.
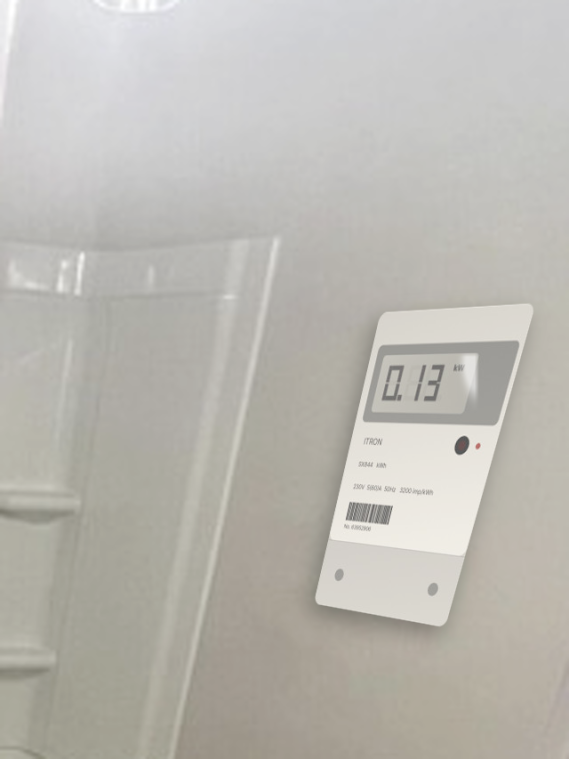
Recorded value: 0.13 kW
